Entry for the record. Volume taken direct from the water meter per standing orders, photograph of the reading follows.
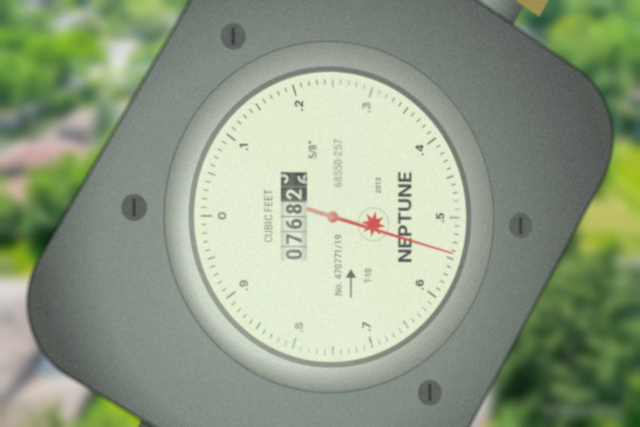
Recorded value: 76825.54 ft³
